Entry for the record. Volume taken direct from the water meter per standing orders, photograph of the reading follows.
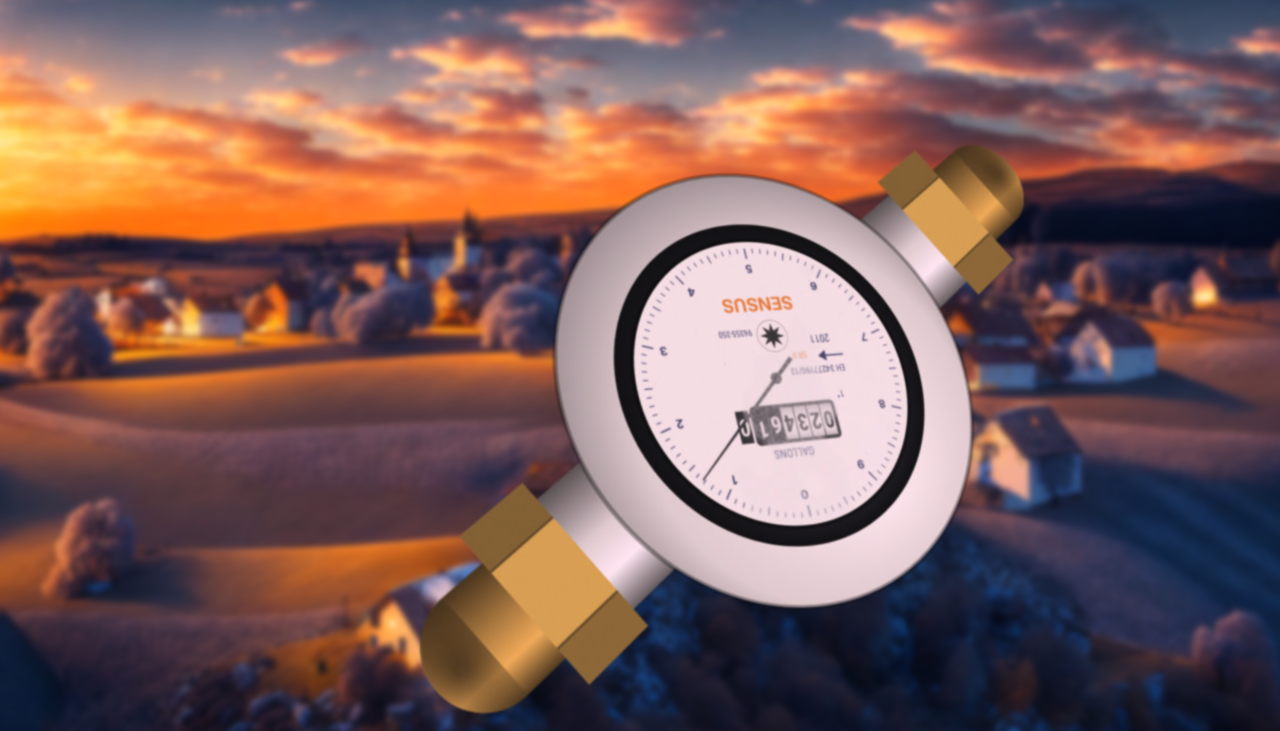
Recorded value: 234611.3 gal
